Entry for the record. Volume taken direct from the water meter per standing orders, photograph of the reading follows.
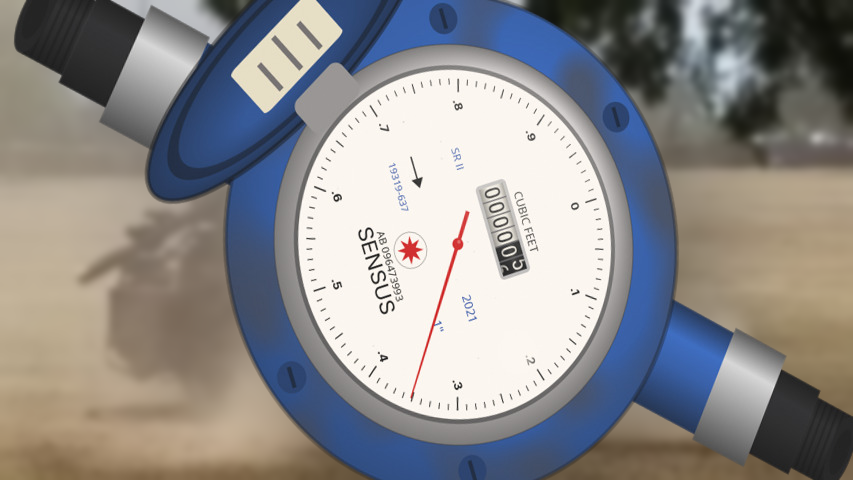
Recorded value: 5.35 ft³
